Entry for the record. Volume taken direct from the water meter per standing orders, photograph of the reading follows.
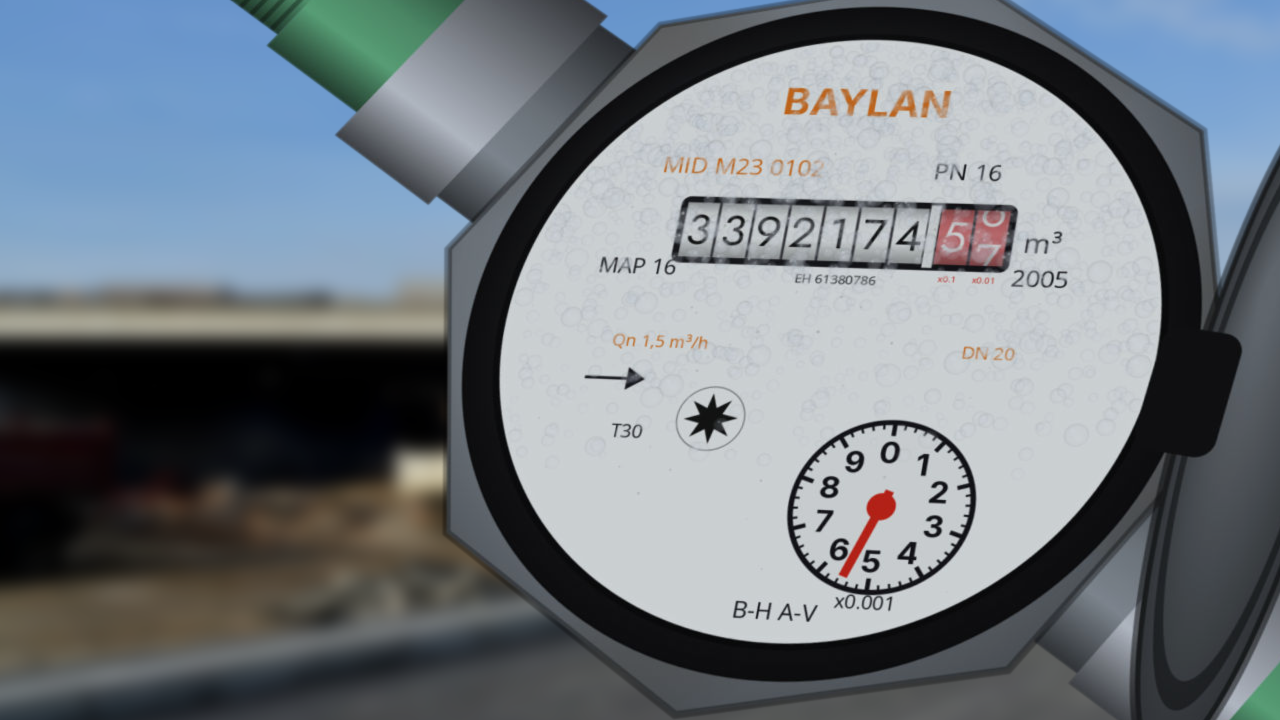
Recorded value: 3392174.565 m³
